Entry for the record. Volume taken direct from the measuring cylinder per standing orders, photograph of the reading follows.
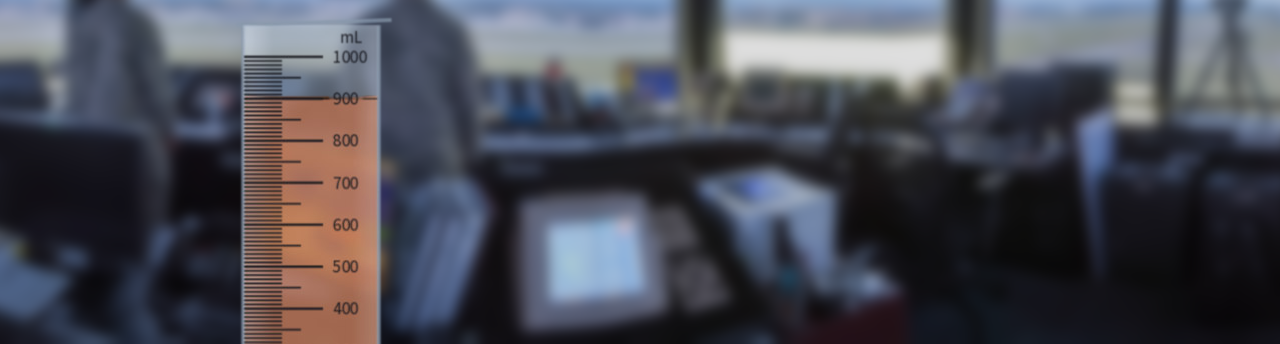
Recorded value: 900 mL
